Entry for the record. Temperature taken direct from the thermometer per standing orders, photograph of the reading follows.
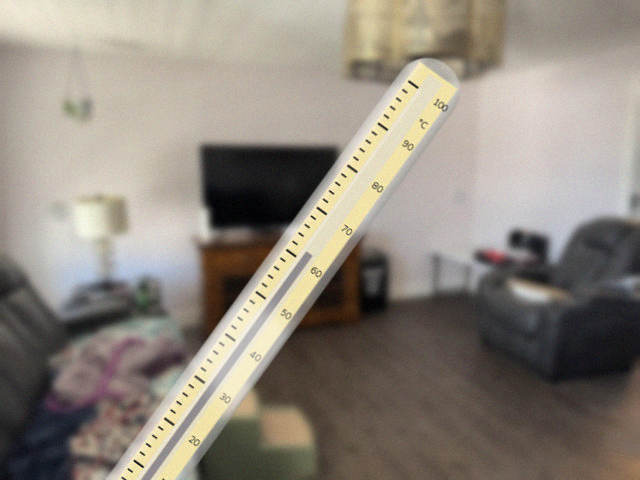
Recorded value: 62 °C
